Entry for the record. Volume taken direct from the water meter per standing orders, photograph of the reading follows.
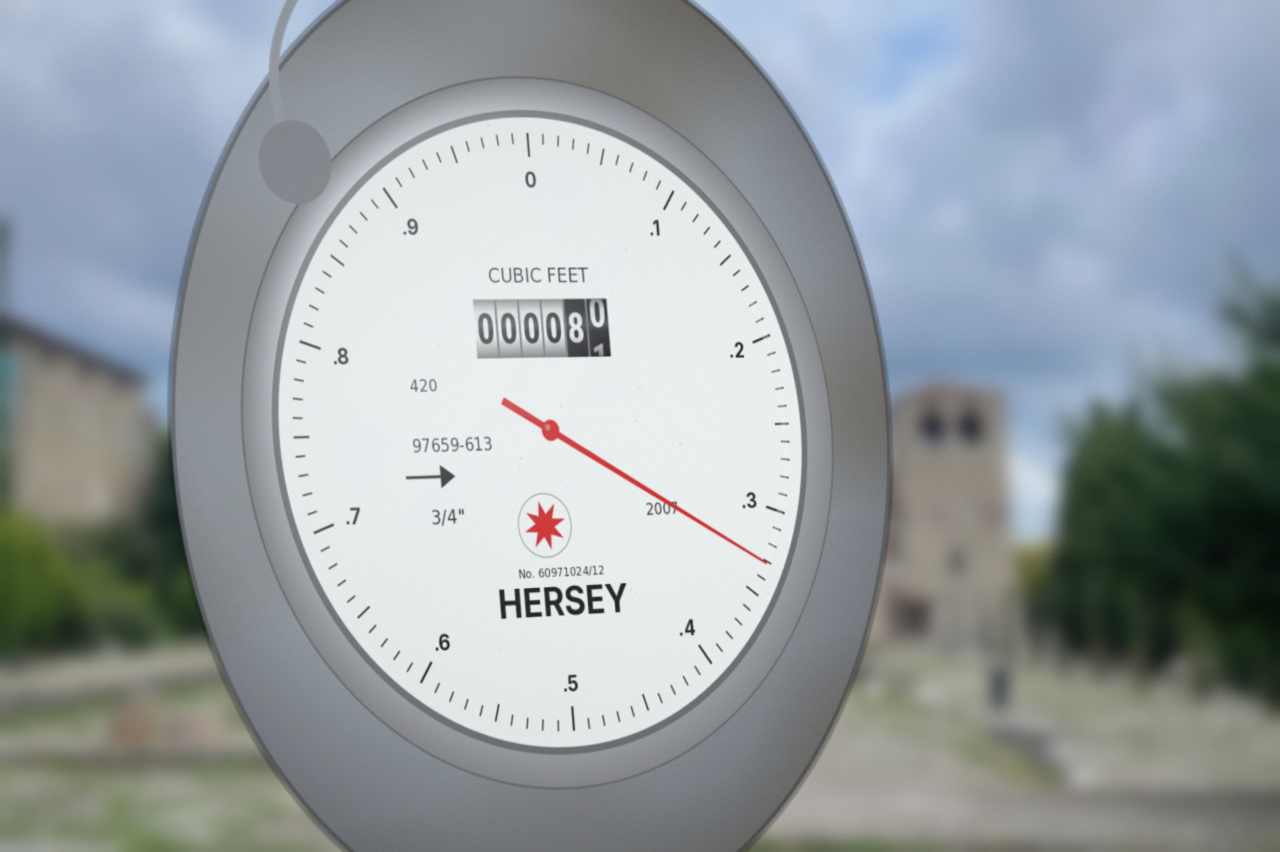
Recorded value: 80.33 ft³
